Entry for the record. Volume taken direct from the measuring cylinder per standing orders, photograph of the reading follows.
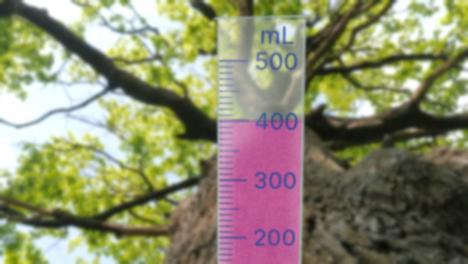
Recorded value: 400 mL
